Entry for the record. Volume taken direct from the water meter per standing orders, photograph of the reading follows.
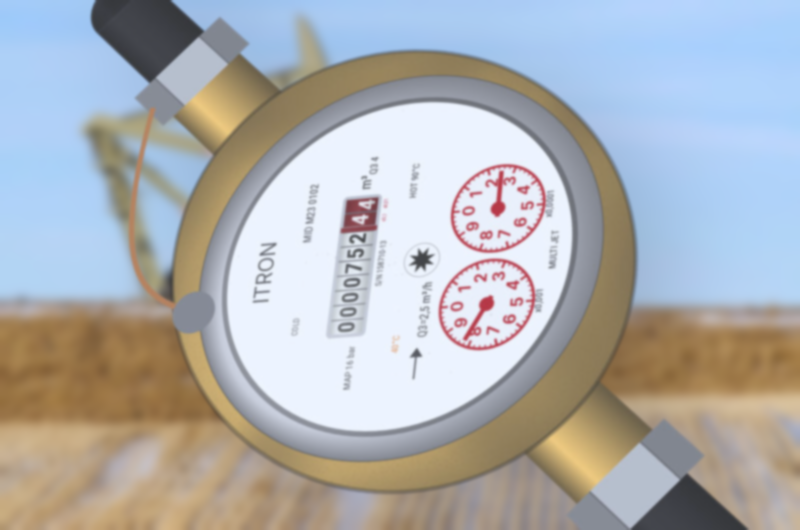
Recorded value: 752.4382 m³
